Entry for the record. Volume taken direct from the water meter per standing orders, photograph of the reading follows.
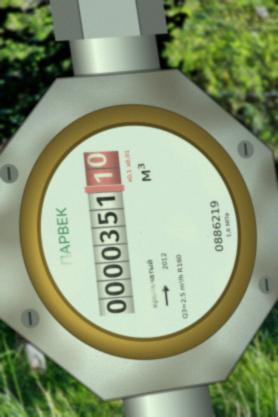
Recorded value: 351.10 m³
